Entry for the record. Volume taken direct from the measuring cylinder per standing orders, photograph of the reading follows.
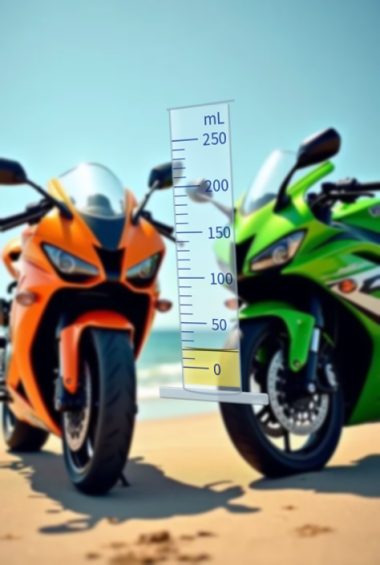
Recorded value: 20 mL
